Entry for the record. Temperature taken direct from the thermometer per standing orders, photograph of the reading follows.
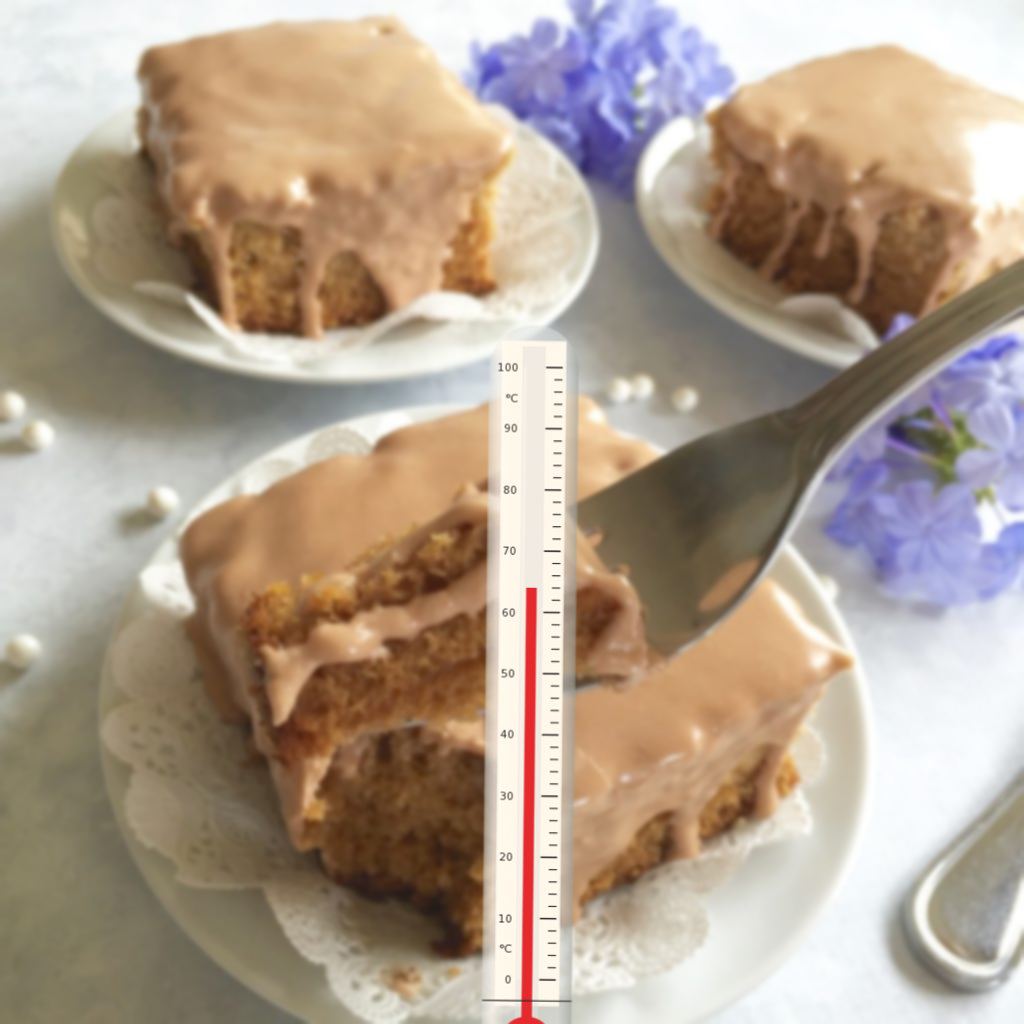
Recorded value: 64 °C
